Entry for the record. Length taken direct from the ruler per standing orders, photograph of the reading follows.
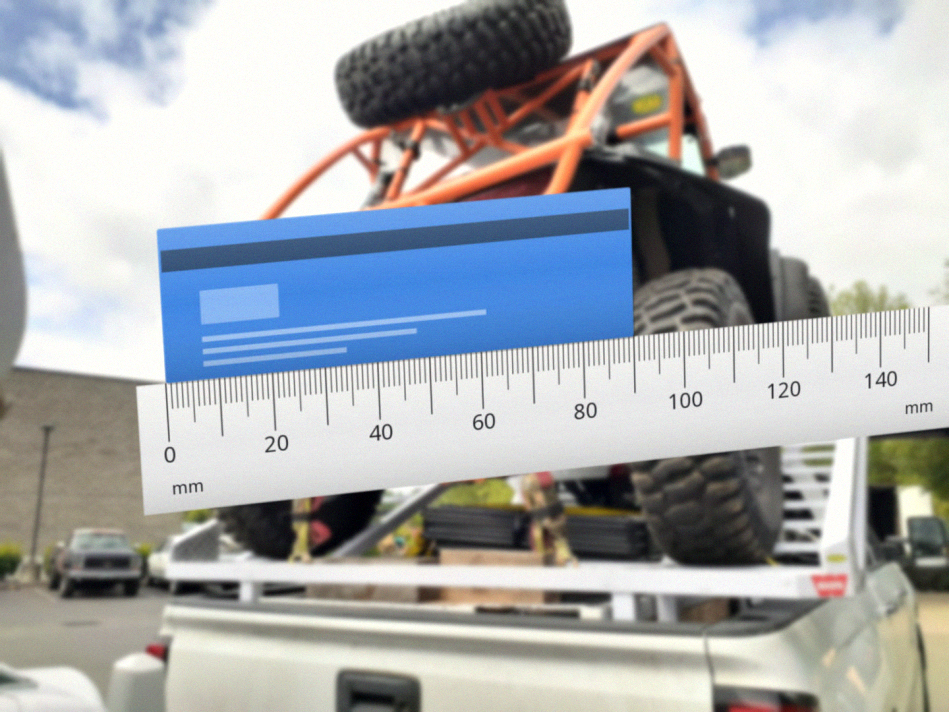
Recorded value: 90 mm
